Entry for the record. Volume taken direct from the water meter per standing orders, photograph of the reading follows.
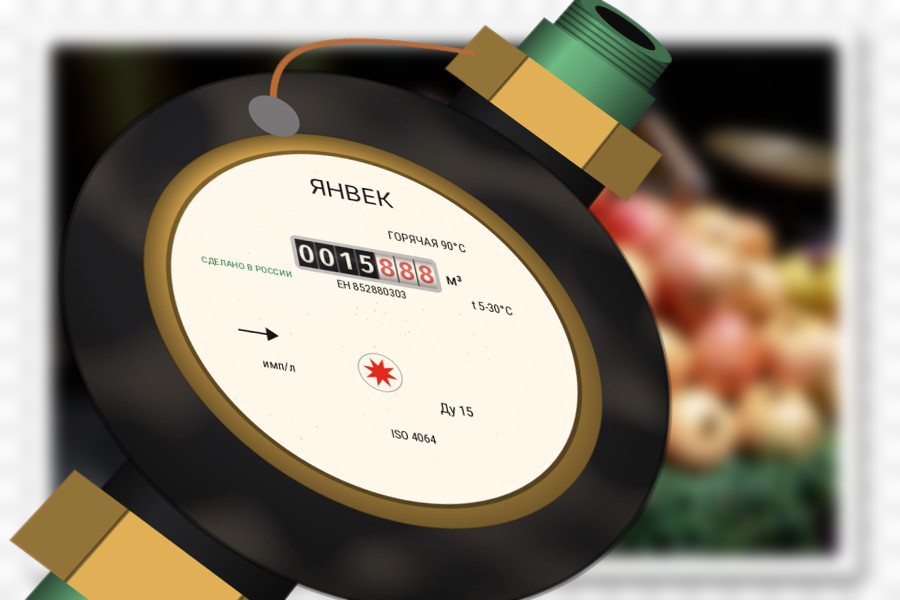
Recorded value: 15.888 m³
